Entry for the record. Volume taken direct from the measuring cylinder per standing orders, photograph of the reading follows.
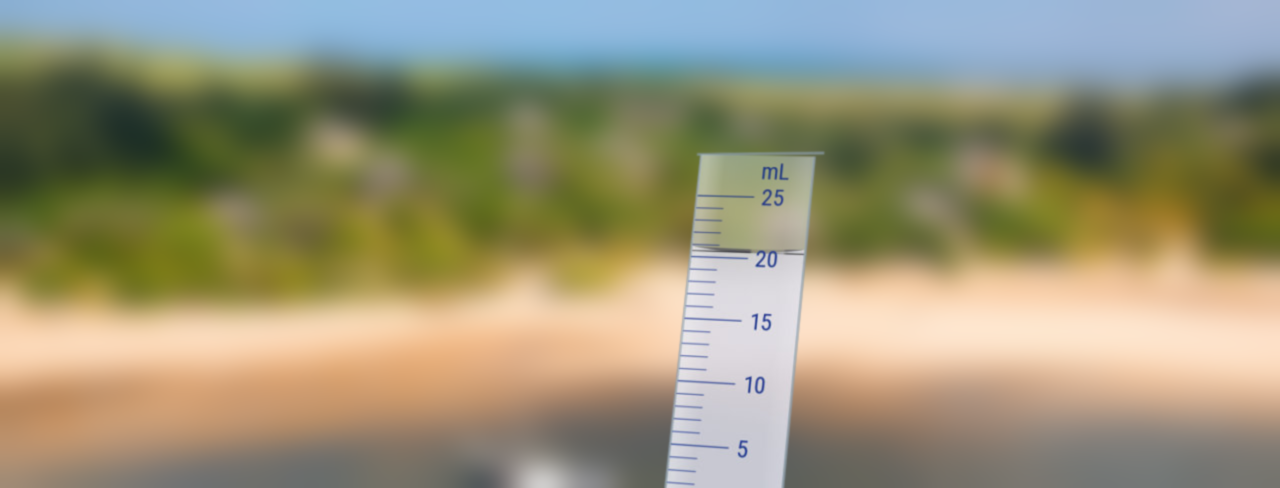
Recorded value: 20.5 mL
